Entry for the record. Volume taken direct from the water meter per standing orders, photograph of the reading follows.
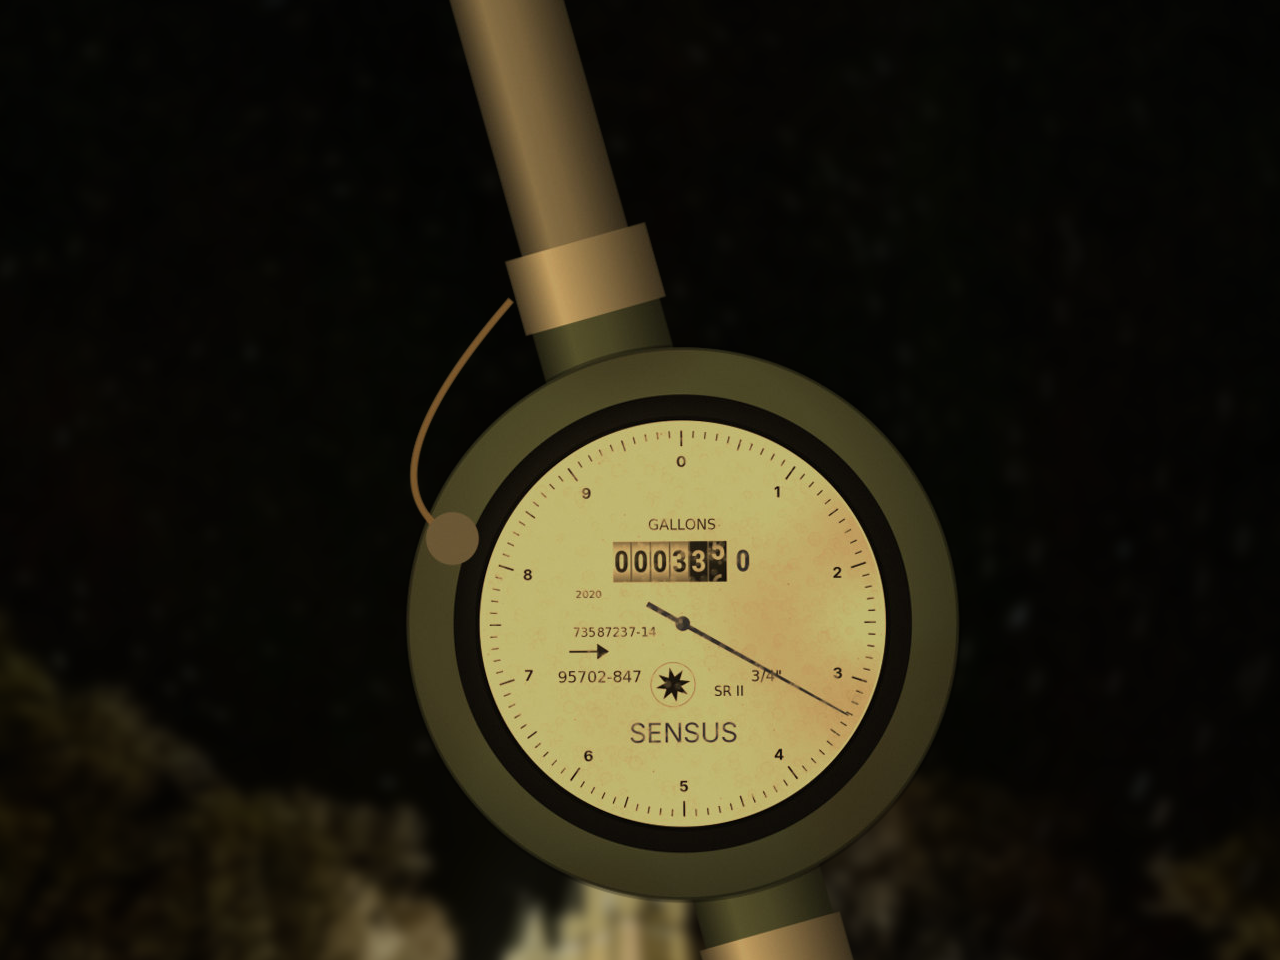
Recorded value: 3353.3 gal
